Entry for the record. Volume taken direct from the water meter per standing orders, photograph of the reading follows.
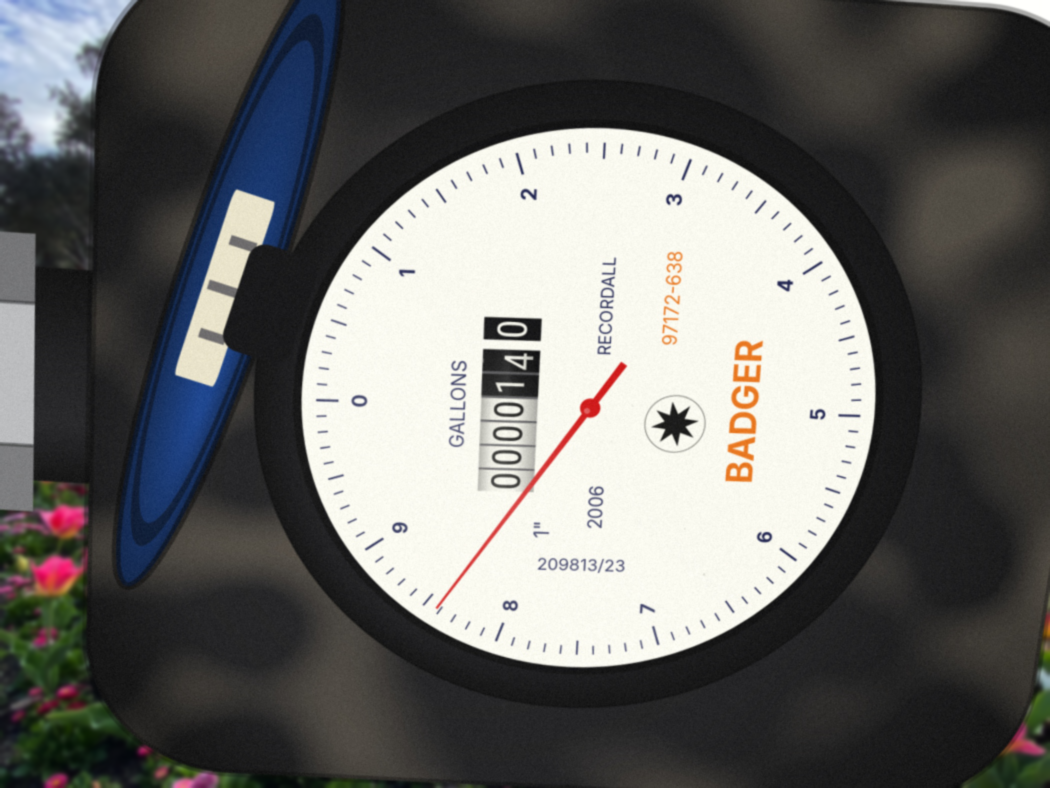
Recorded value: 138.4 gal
